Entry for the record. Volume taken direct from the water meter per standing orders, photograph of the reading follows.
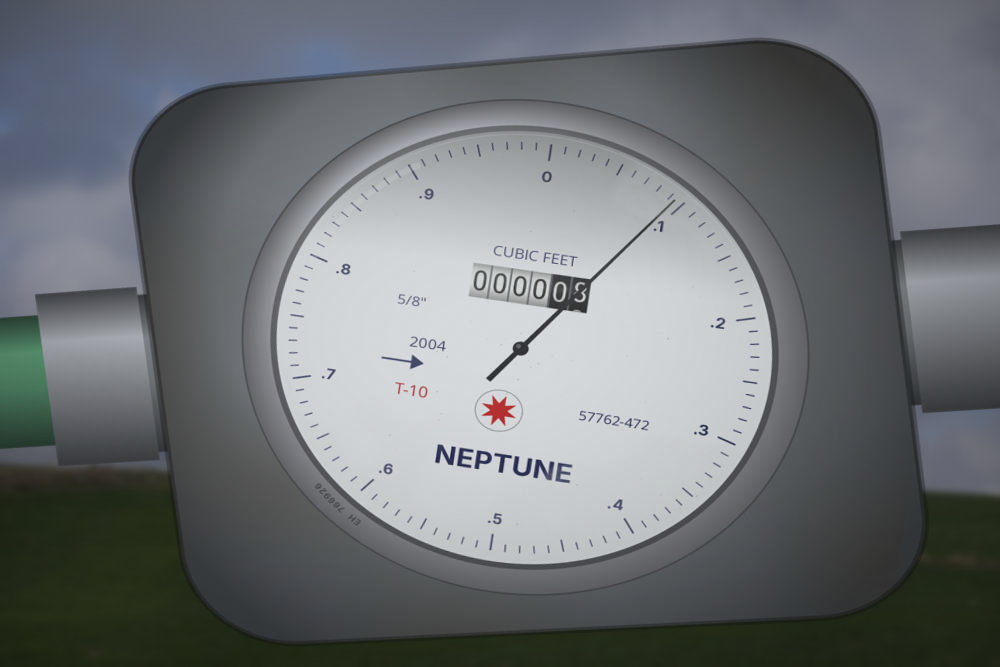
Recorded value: 8.09 ft³
